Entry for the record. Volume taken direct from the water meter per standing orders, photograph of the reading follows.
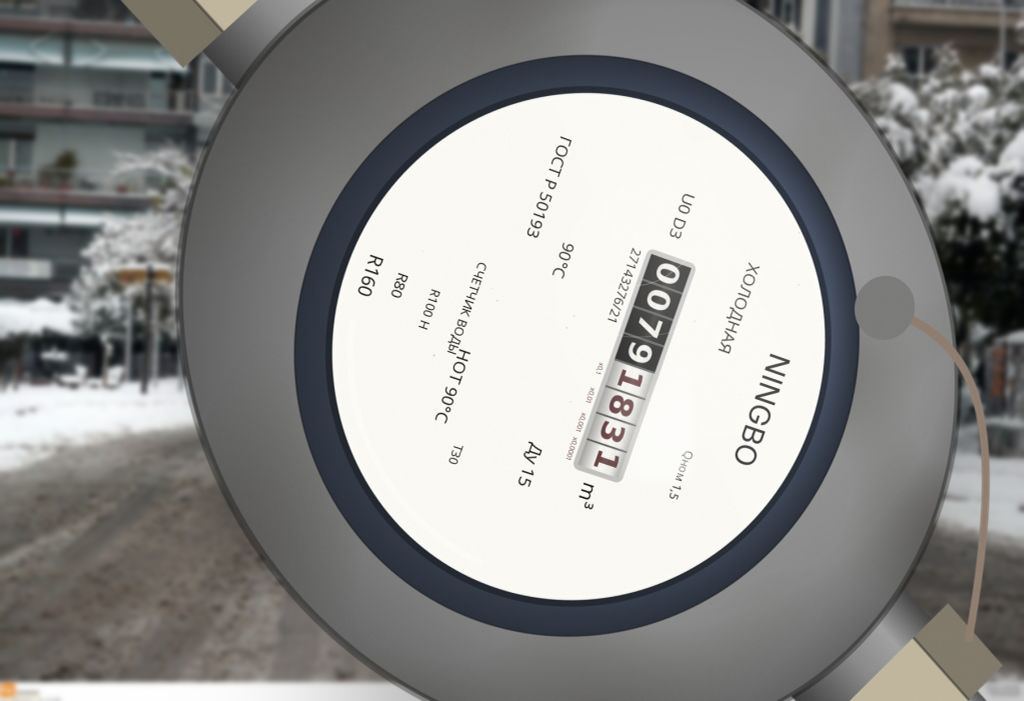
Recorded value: 79.1831 m³
